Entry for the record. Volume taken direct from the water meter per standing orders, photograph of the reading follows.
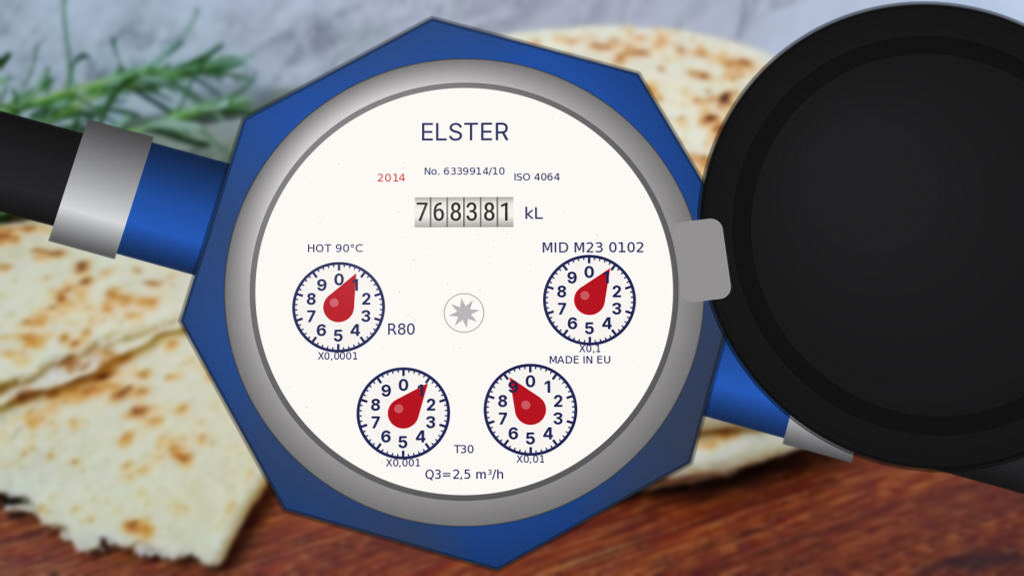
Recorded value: 768381.0910 kL
